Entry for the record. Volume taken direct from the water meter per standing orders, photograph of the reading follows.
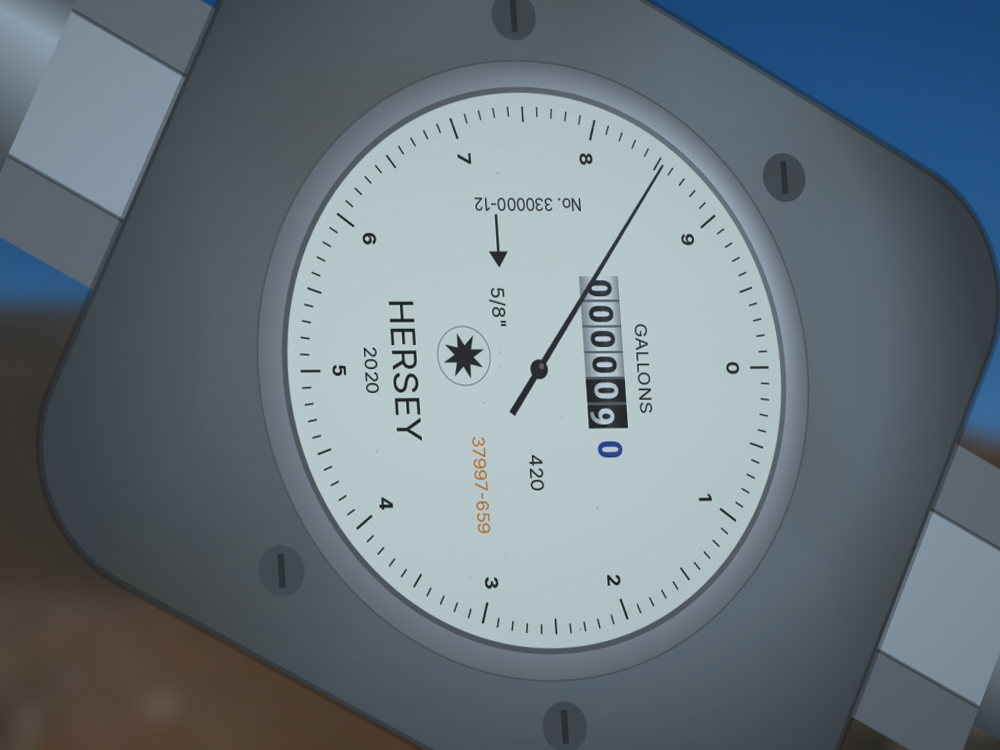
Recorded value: 88.5 gal
